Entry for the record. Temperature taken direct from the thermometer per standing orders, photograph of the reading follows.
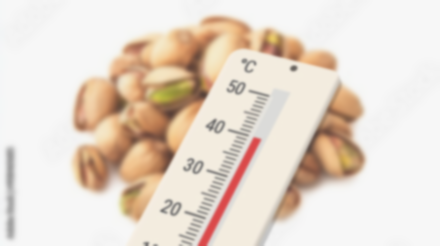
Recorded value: 40 °C
